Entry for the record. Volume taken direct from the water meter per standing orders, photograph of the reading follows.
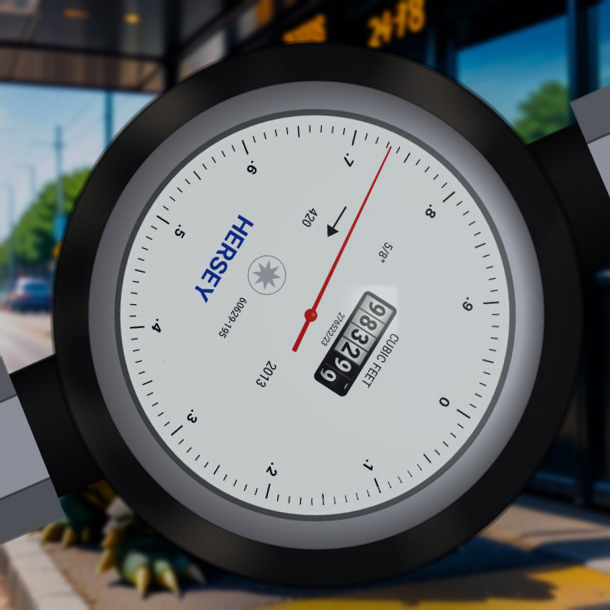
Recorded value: 983298.73 ft³
